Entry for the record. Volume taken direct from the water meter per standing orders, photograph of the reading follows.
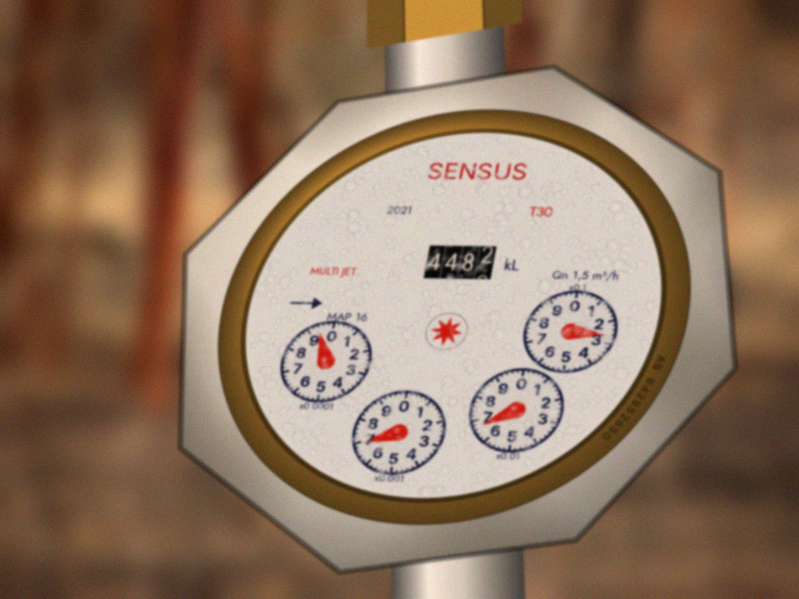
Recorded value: 4482.2669 kL
